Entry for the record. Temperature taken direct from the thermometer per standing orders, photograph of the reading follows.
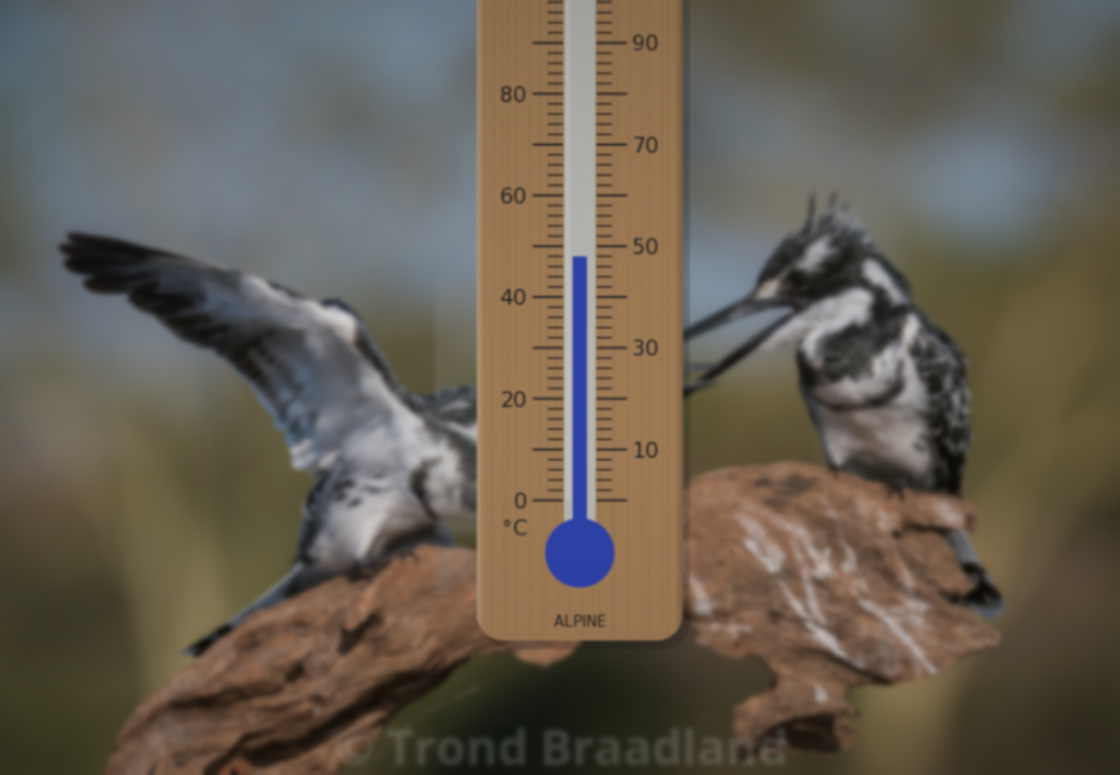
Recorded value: 48 °C
